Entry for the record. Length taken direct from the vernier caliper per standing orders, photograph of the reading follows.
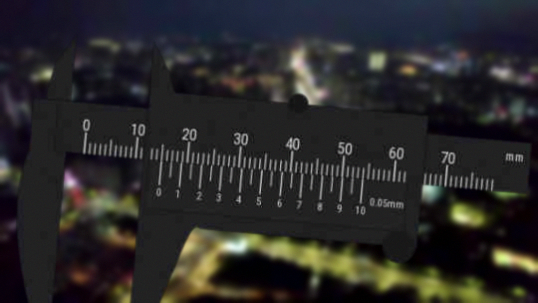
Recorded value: 15.0 mm
